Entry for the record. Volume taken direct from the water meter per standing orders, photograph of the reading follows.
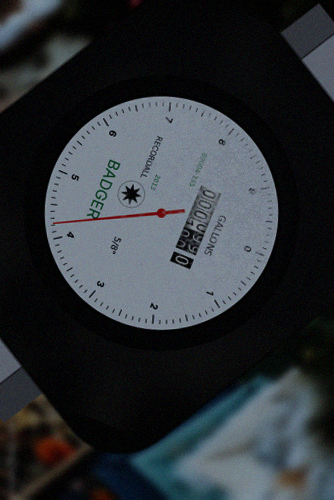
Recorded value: 994.2 gal
